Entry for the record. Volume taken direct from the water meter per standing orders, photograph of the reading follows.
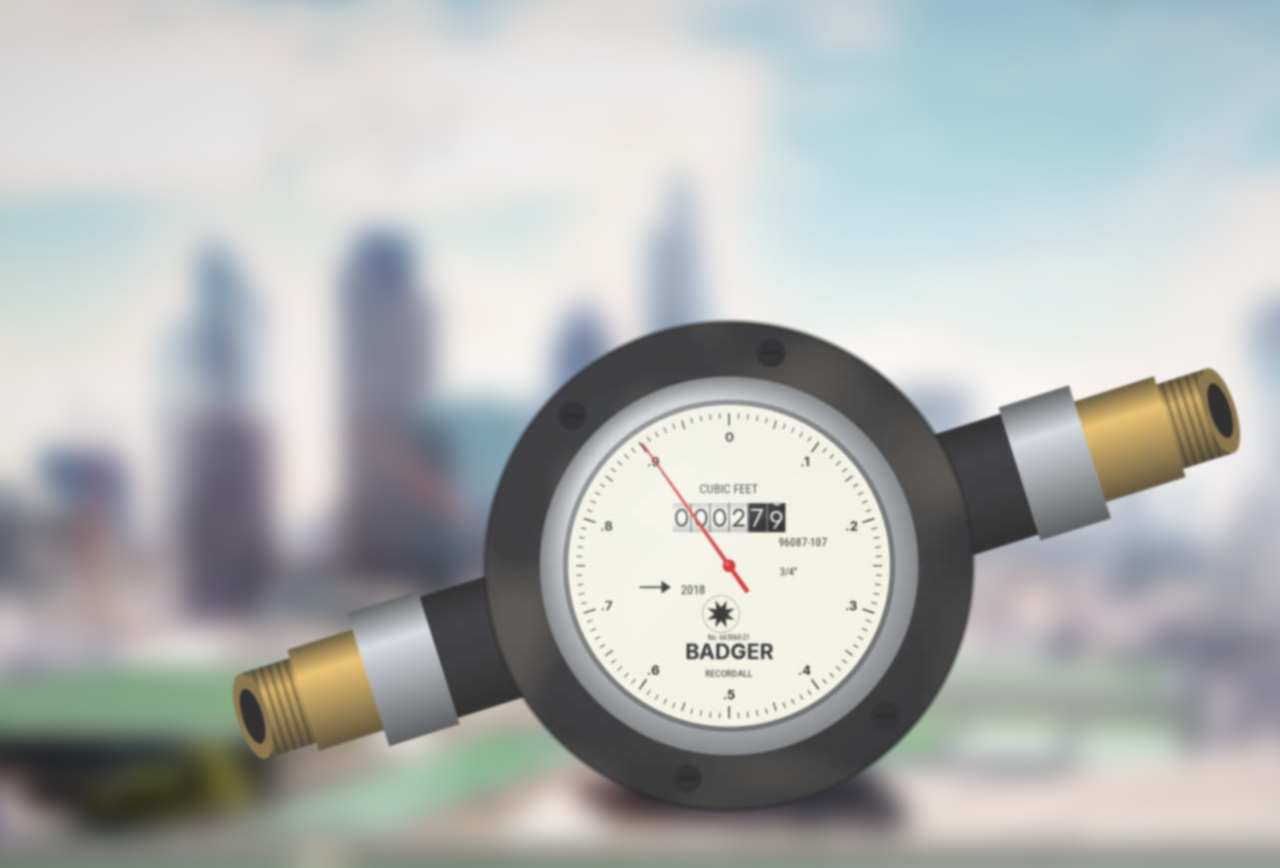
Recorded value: 278.90 ft³
